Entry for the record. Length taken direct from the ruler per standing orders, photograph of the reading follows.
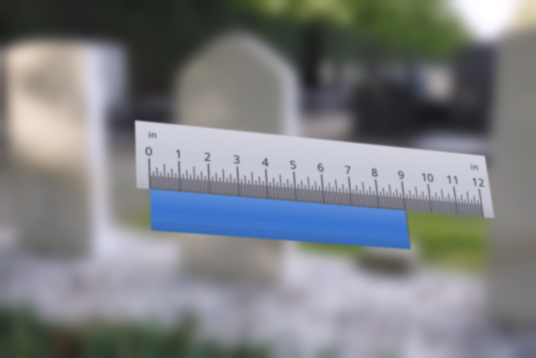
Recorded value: 9 in
